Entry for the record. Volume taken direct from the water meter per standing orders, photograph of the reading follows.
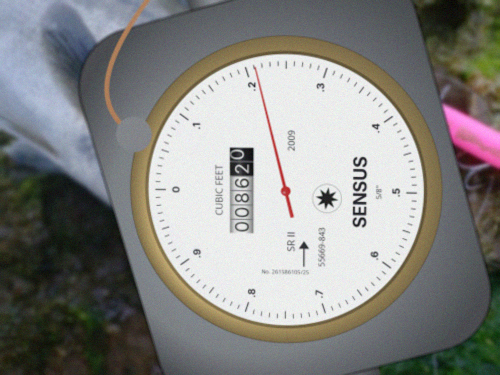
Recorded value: 8620.21 ft³
